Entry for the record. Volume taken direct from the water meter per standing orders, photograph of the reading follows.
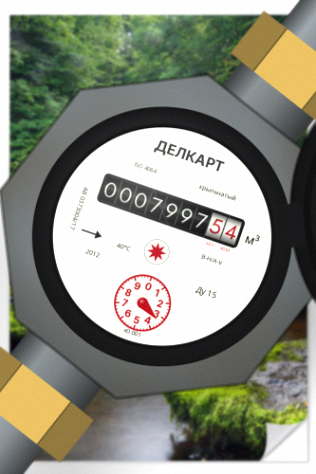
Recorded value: 7997.543 m³
